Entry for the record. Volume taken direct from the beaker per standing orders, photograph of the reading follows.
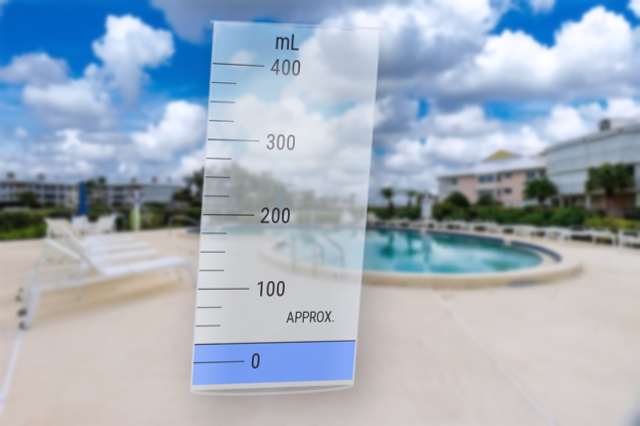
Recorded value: 25 mL
